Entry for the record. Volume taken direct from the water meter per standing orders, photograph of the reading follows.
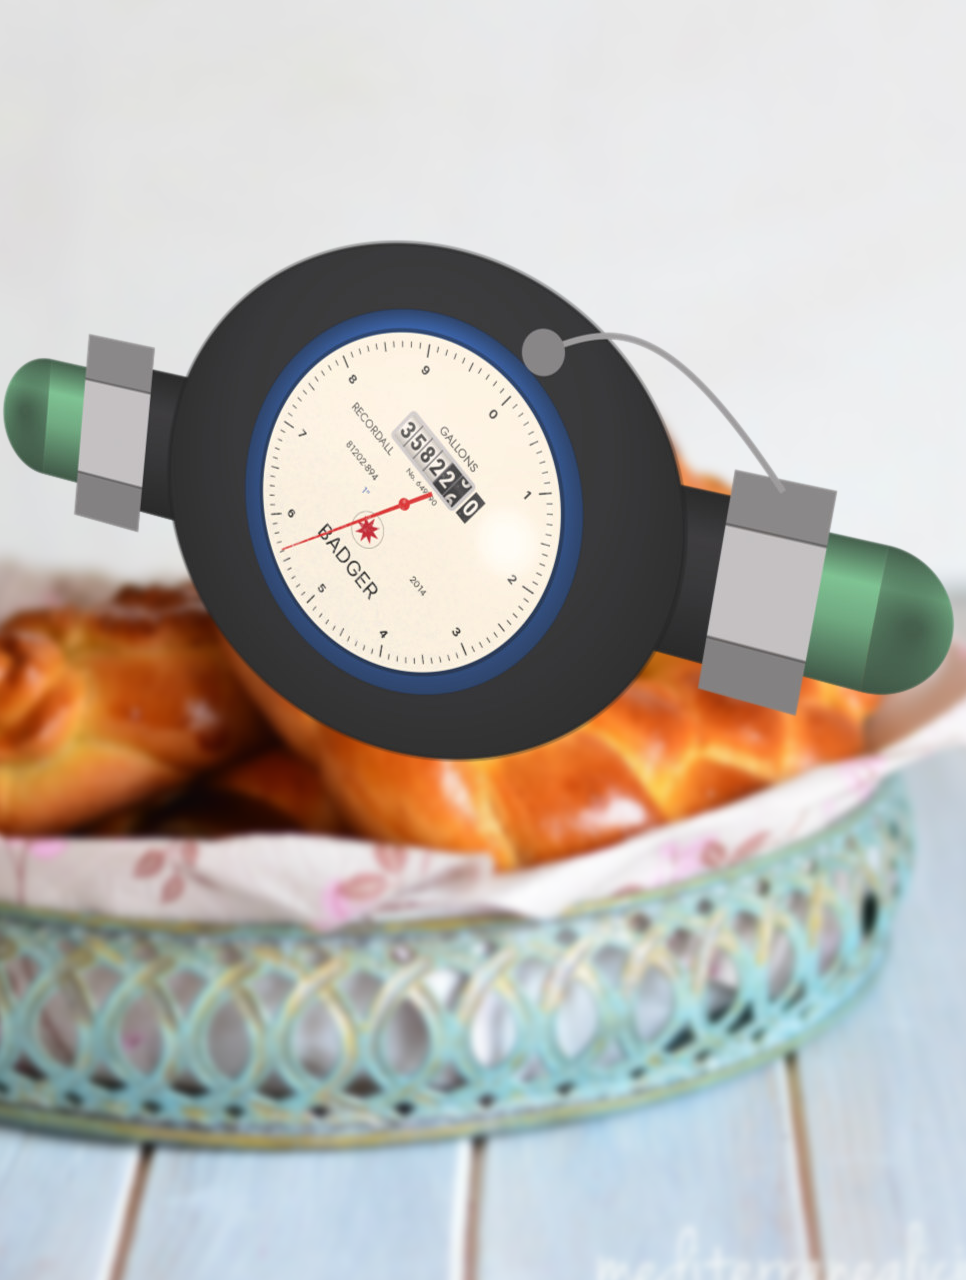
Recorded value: 3582255.6 gal
